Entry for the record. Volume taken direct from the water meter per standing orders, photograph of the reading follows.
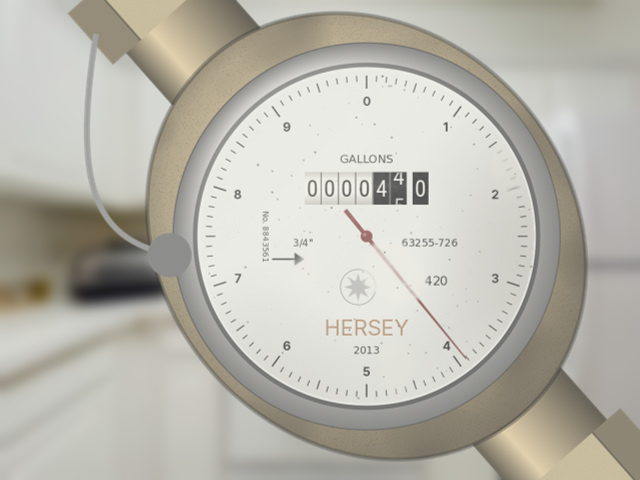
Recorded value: 443.9 gal
